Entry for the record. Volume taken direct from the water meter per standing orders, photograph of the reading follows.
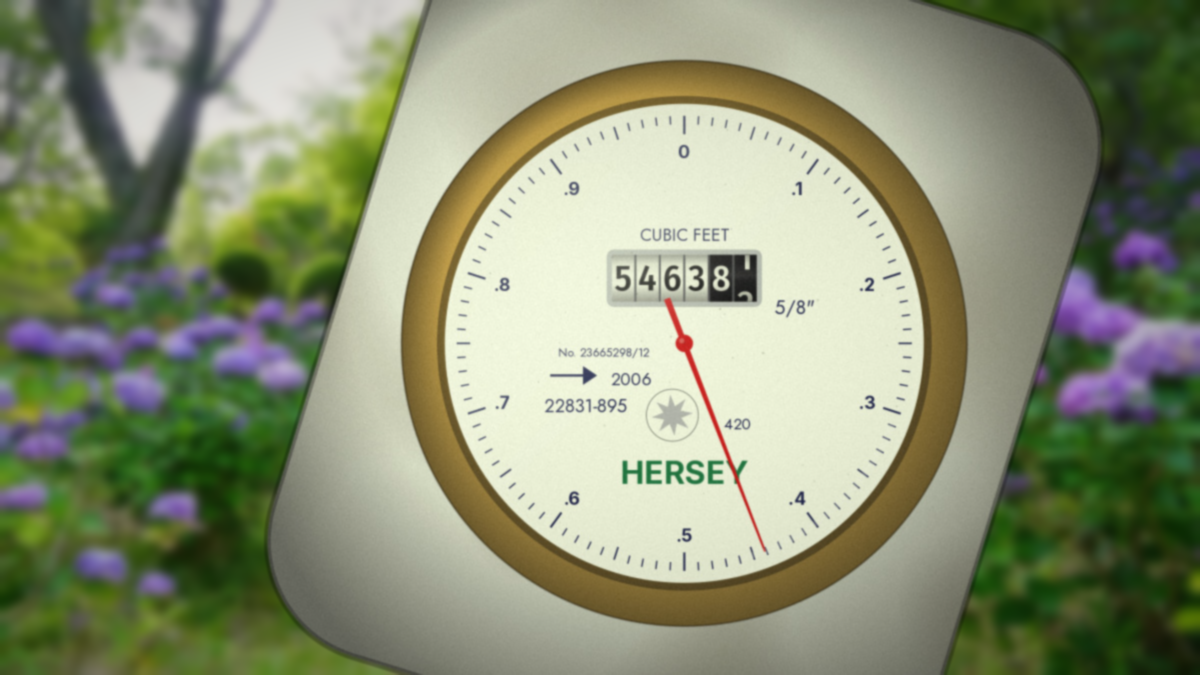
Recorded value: 546381.44 ft³
